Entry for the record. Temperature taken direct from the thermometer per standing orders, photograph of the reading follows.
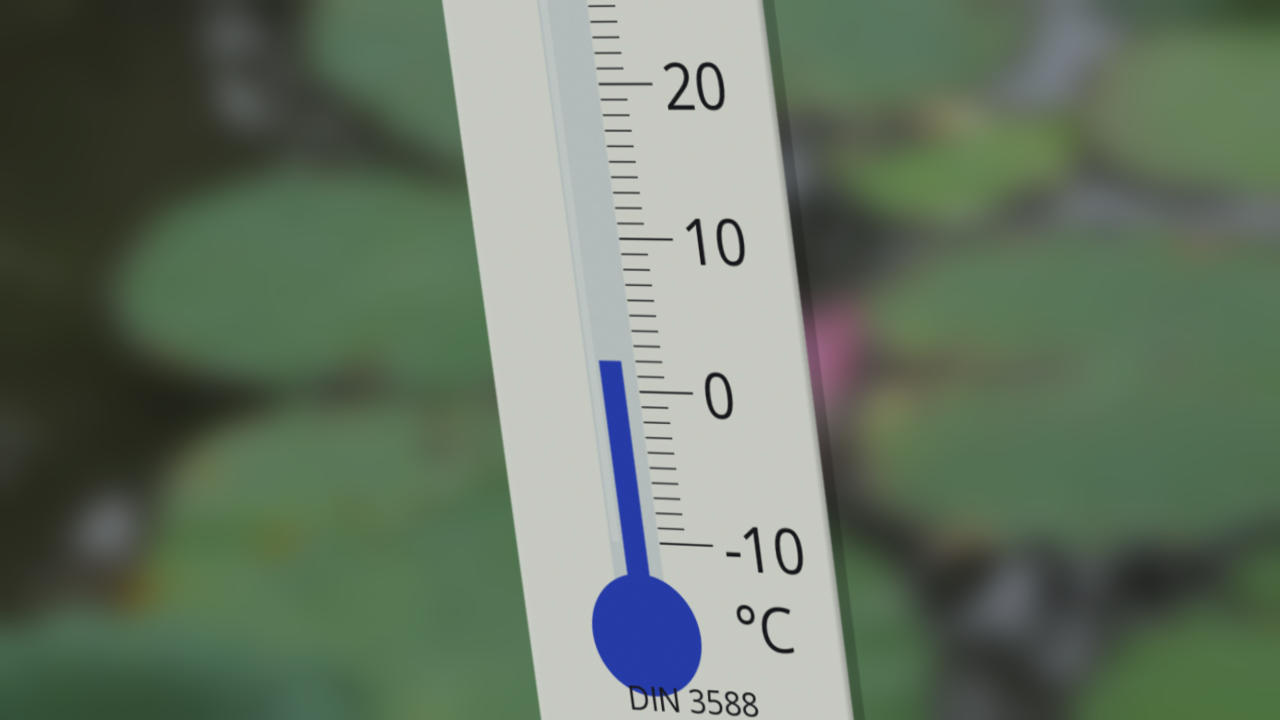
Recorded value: 2 °C
